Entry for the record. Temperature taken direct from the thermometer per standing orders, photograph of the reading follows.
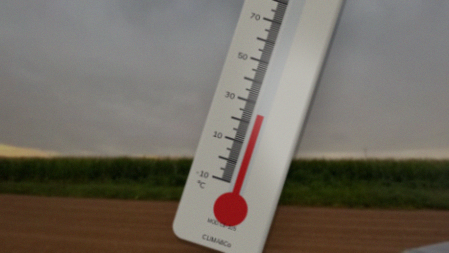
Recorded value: 25 °C
